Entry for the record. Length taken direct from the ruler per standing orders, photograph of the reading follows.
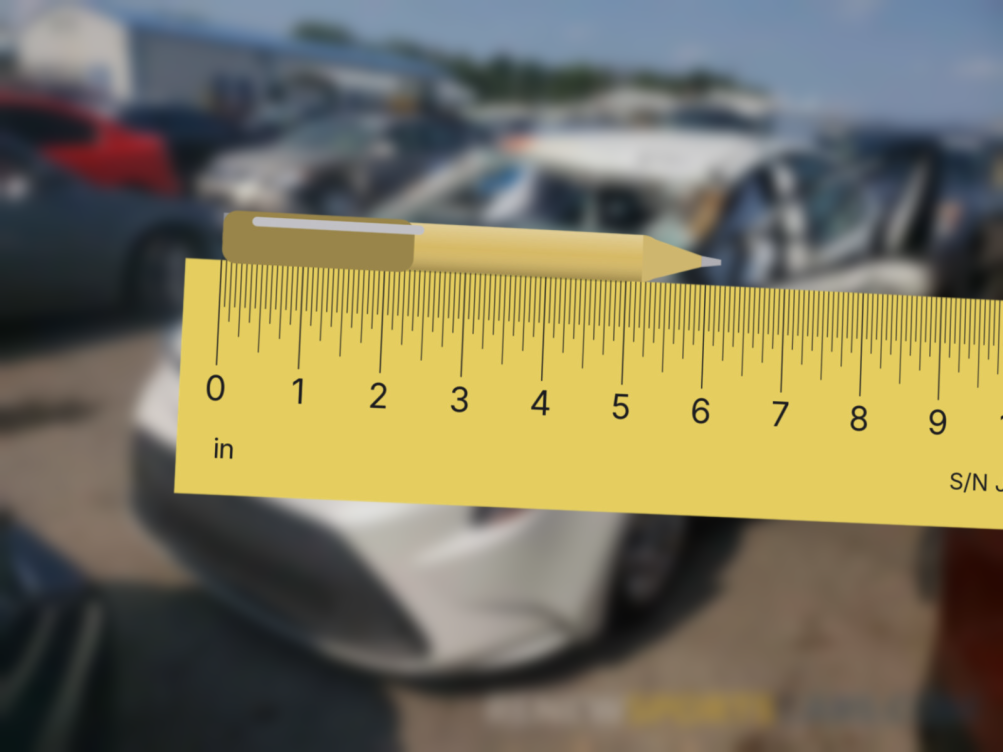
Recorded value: 6.1875 in
